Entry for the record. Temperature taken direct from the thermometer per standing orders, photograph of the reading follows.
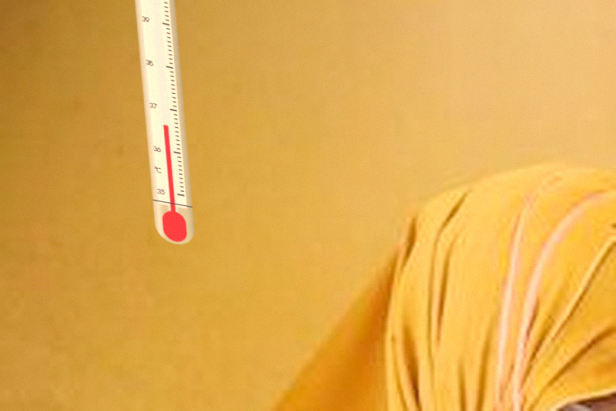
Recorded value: 36.6 °C
